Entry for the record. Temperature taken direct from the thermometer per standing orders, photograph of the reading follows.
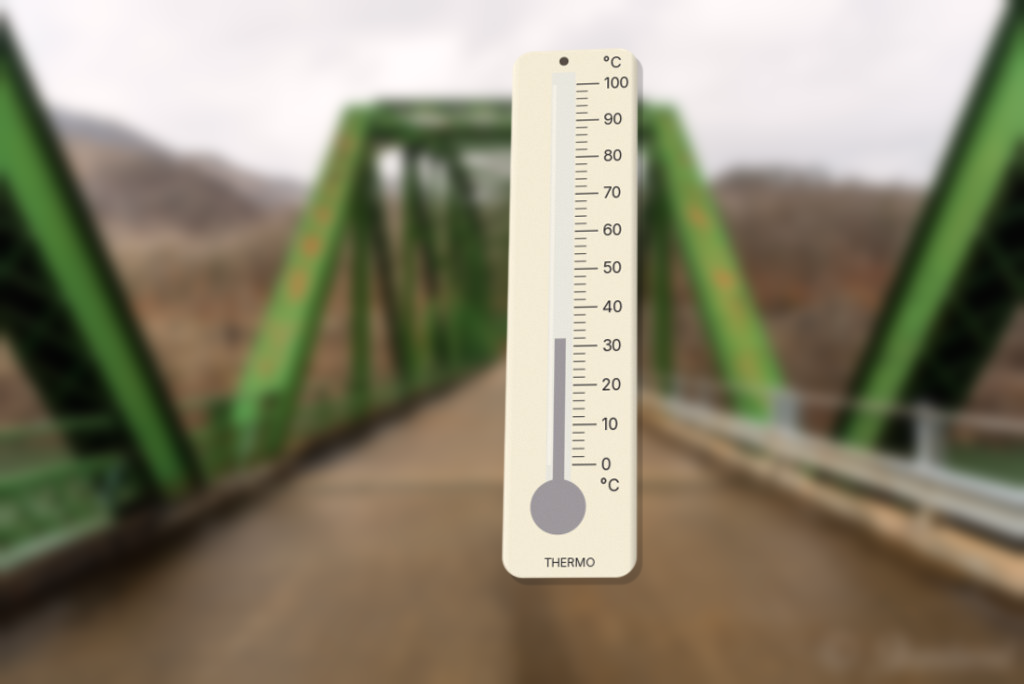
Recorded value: 32 °C
